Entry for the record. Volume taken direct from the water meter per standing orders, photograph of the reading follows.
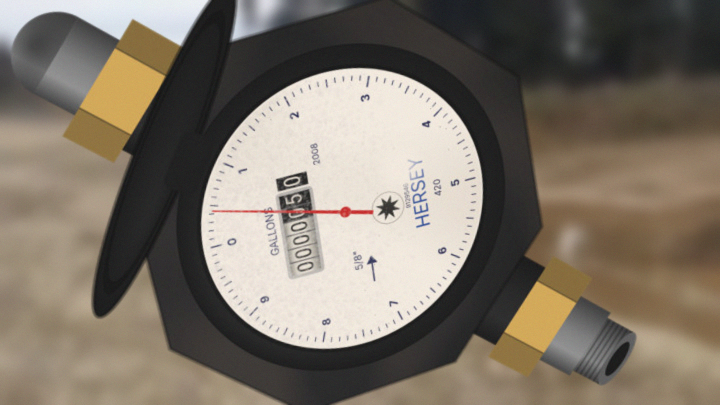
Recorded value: 50.4 gal
